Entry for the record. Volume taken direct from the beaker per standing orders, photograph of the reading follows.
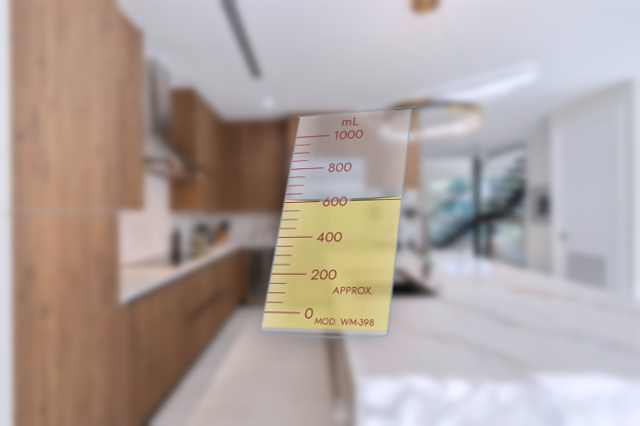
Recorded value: 600 mL
